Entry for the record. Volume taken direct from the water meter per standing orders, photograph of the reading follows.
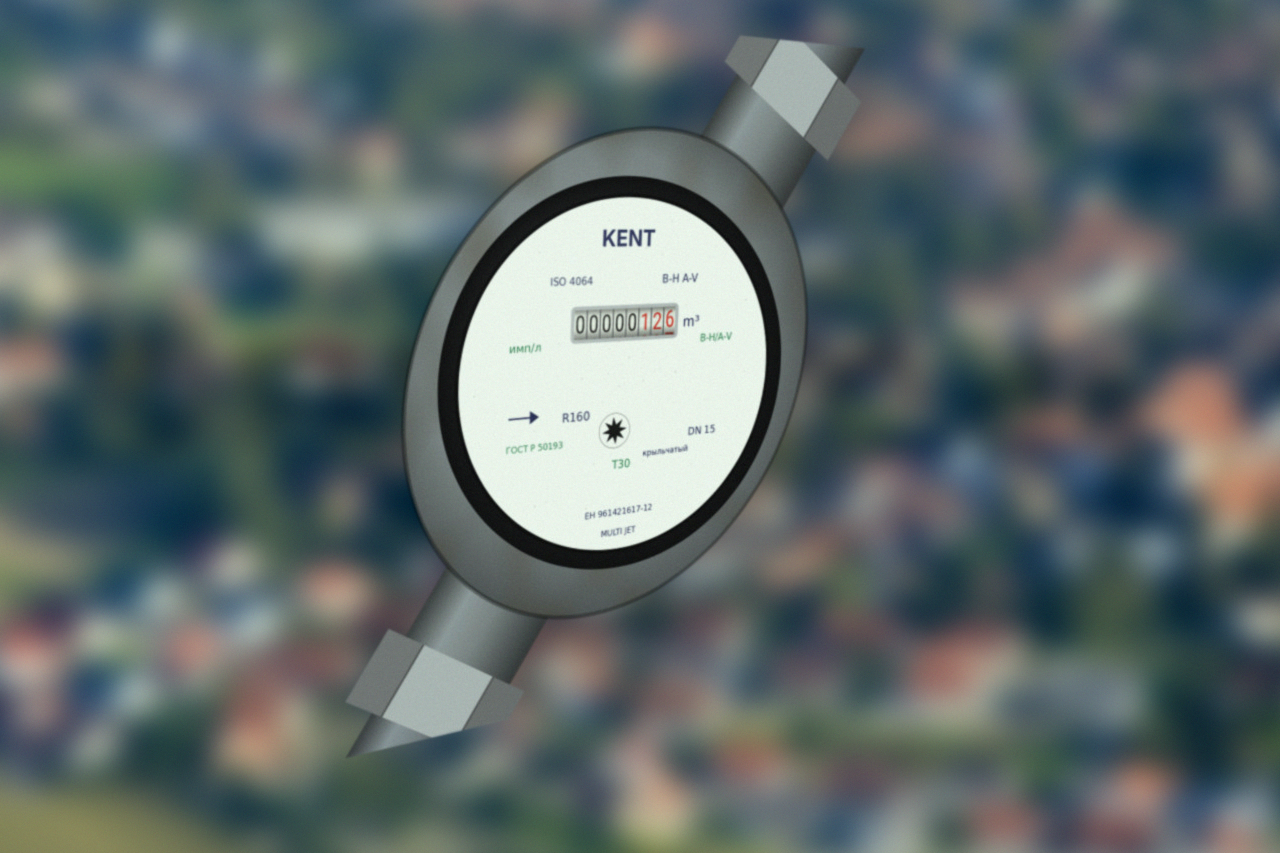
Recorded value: 0.126 m³
